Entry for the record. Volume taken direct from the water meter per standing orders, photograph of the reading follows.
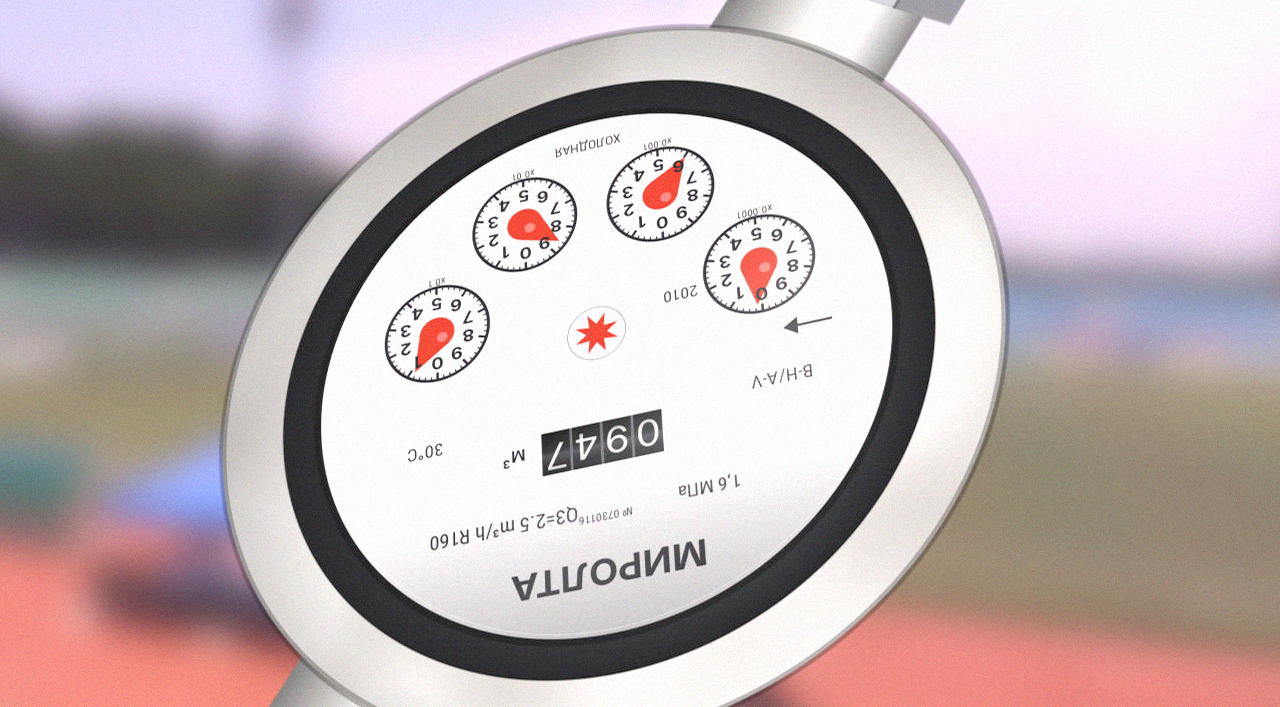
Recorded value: 947.0860 m³
